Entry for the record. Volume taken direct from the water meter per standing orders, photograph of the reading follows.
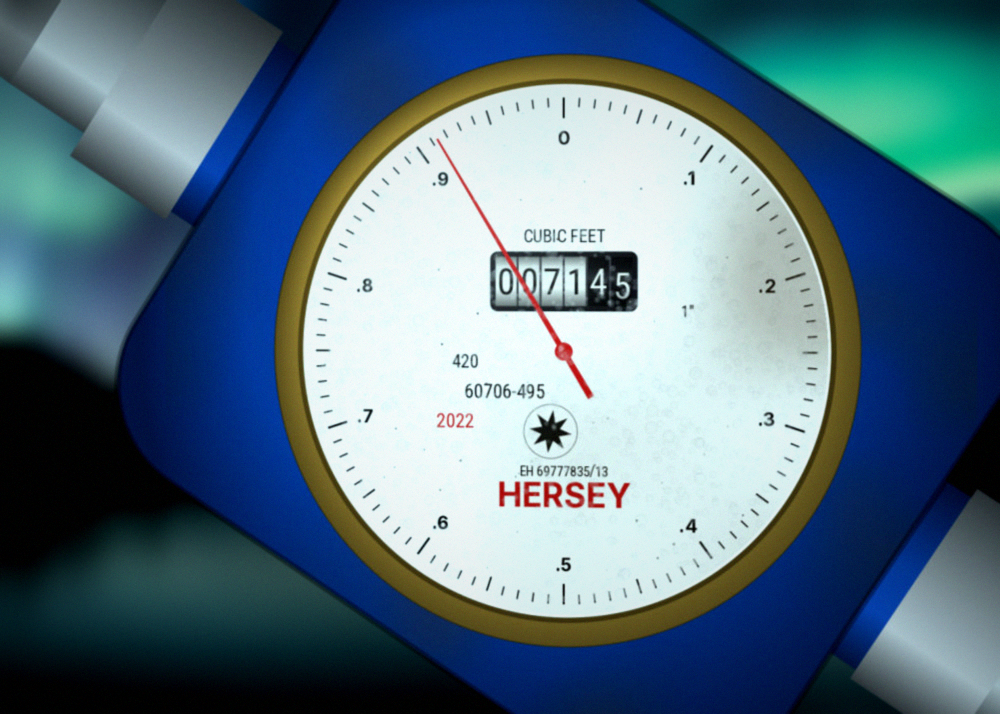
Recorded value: 7144.91 ft³
